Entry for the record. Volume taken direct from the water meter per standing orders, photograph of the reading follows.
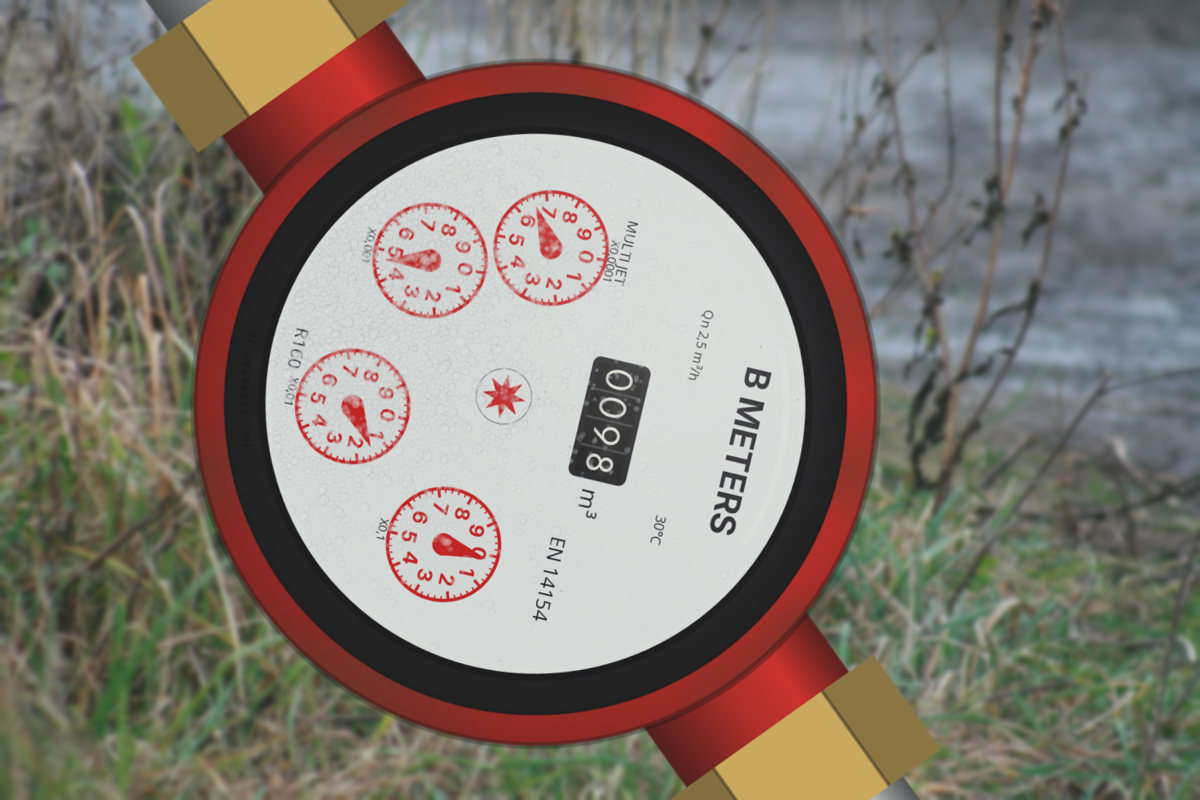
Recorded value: 98.0146 m³
